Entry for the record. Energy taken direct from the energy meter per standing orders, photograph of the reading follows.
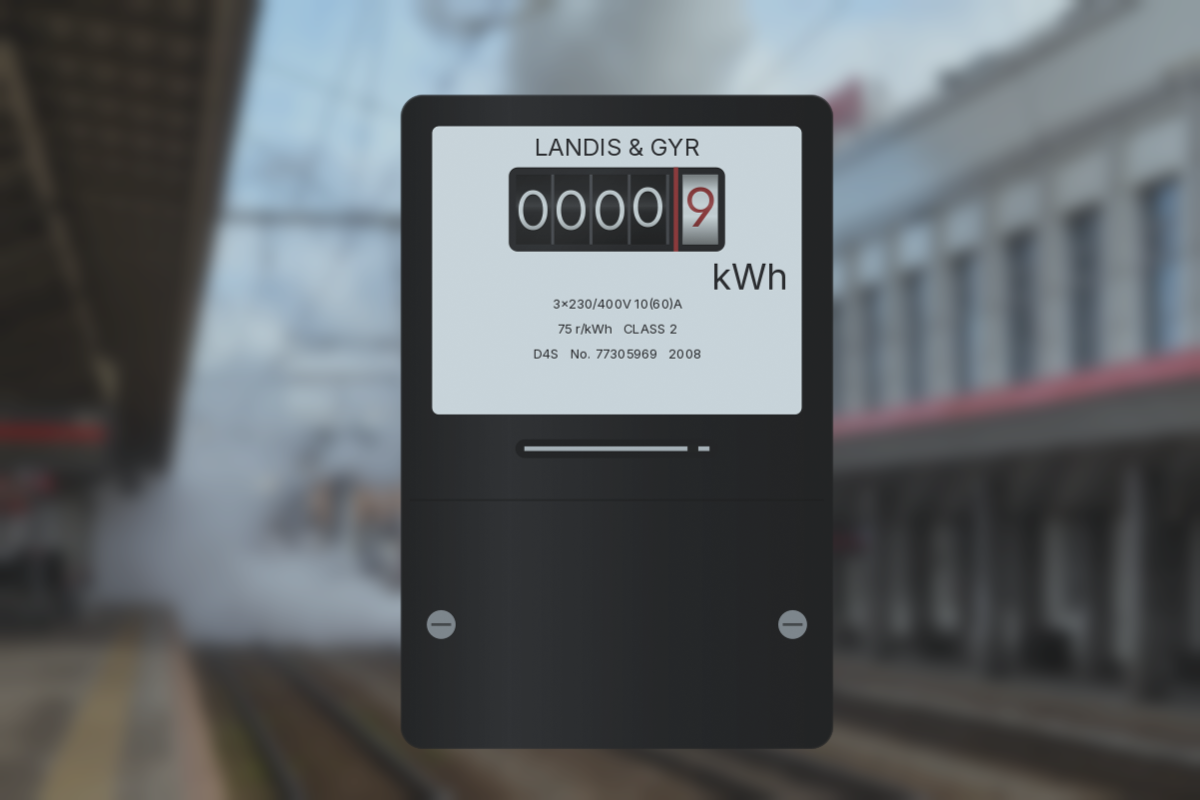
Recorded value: 0.9 kWh
